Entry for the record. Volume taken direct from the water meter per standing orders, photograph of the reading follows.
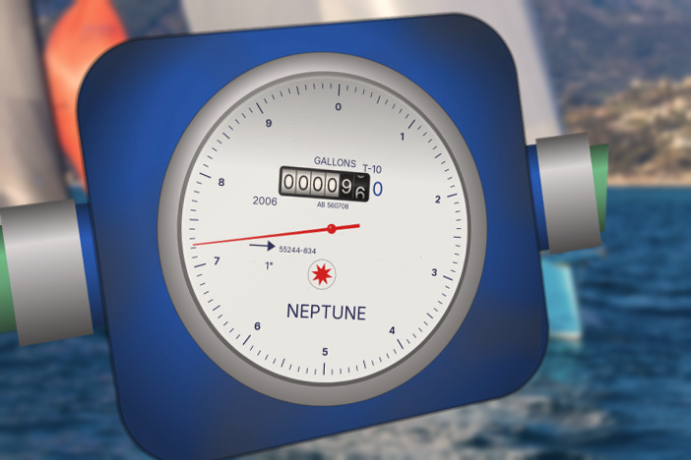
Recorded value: 957.2 gal
